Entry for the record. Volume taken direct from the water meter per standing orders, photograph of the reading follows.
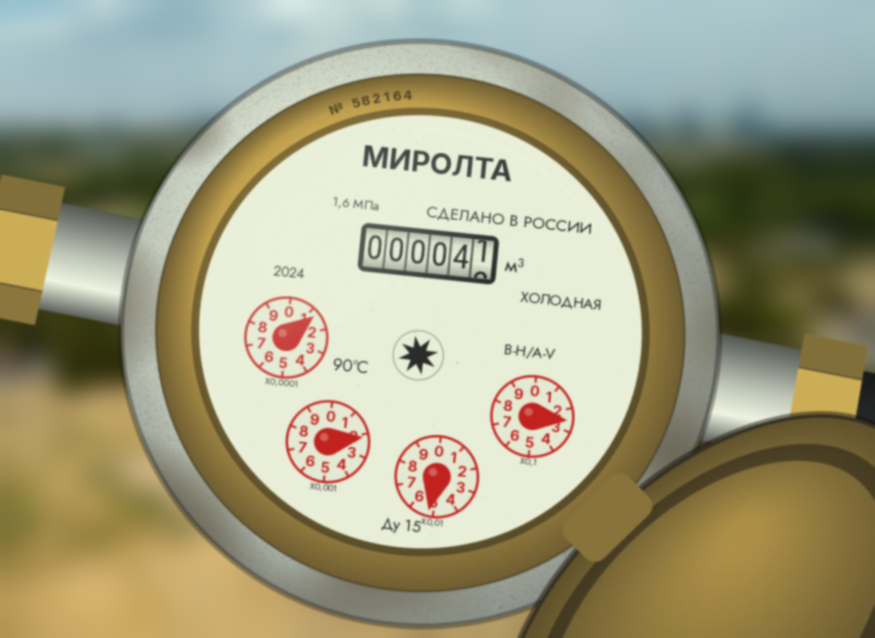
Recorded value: 41.2521 m³
